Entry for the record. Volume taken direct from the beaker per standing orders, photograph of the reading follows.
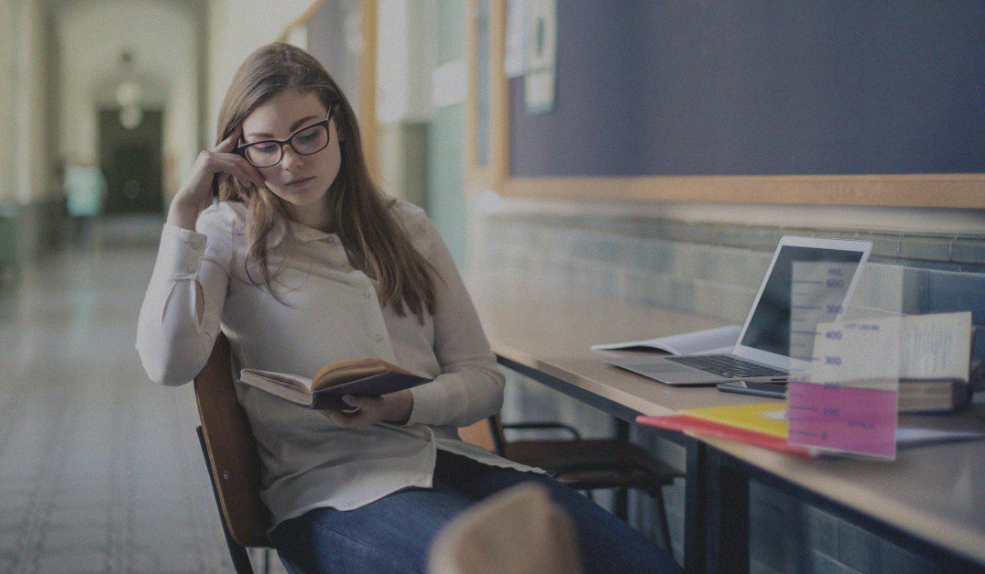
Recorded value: 200 mL
